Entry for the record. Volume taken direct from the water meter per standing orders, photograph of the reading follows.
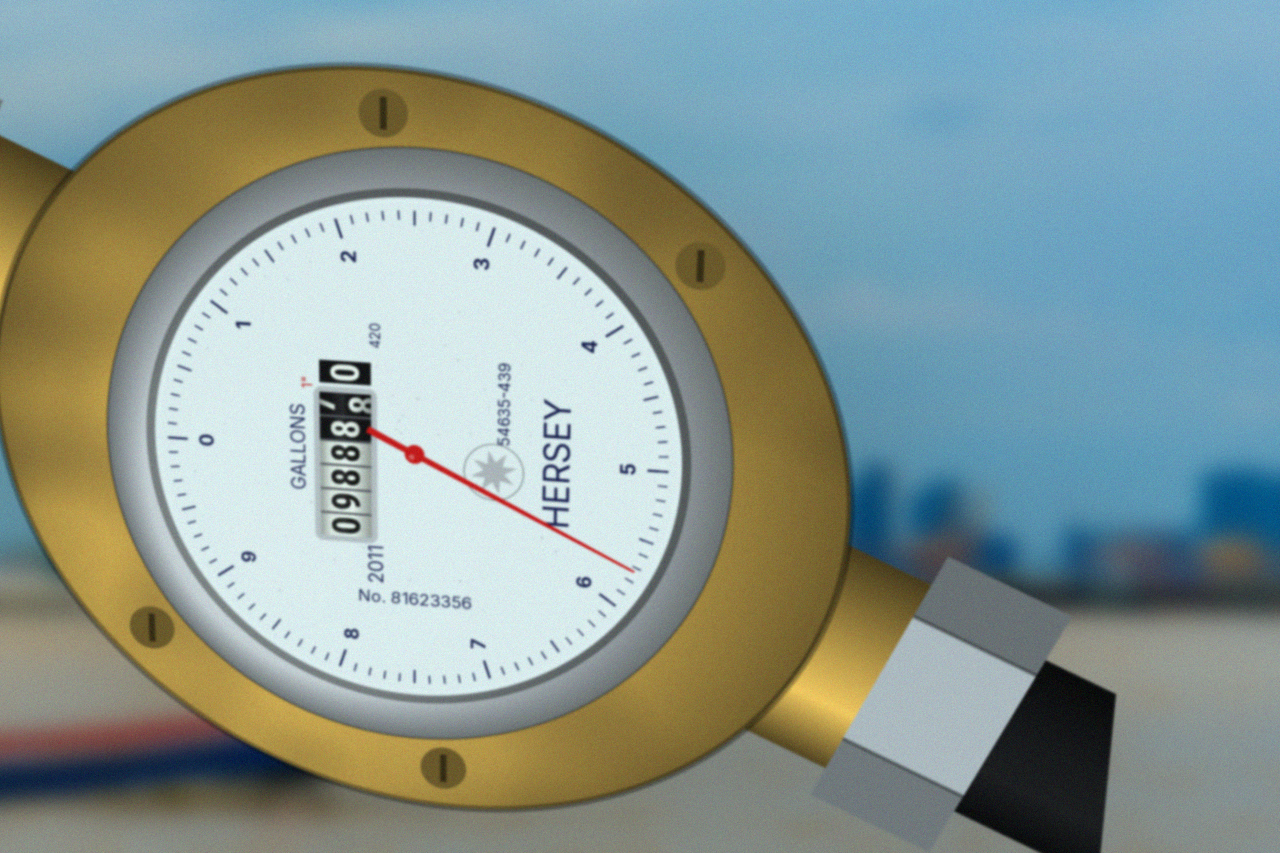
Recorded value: 988875.7 gal
